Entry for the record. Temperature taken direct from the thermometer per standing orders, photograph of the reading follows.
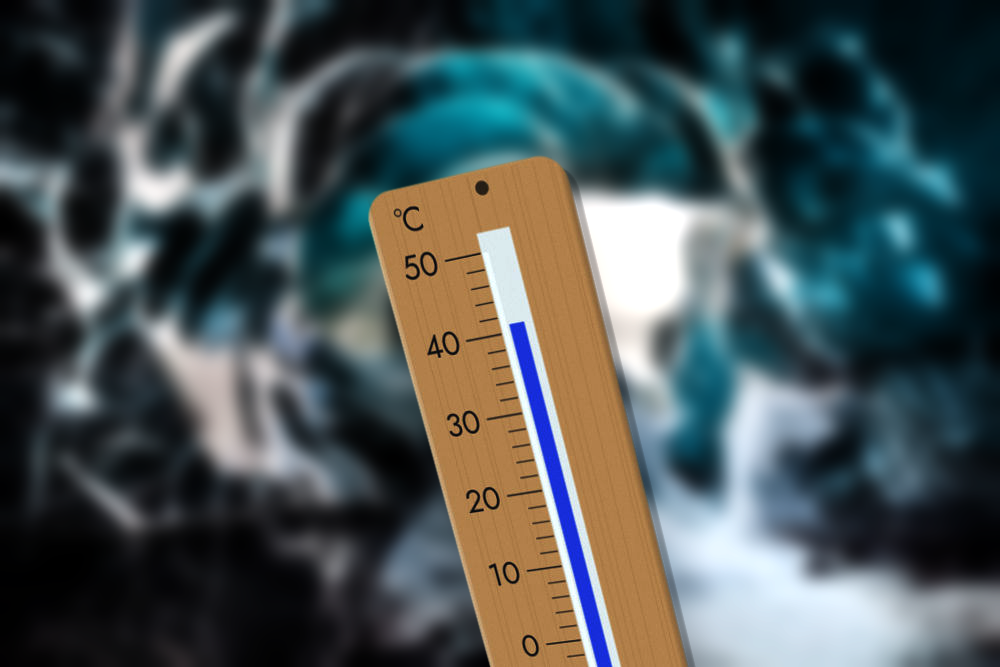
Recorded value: 41 °C
